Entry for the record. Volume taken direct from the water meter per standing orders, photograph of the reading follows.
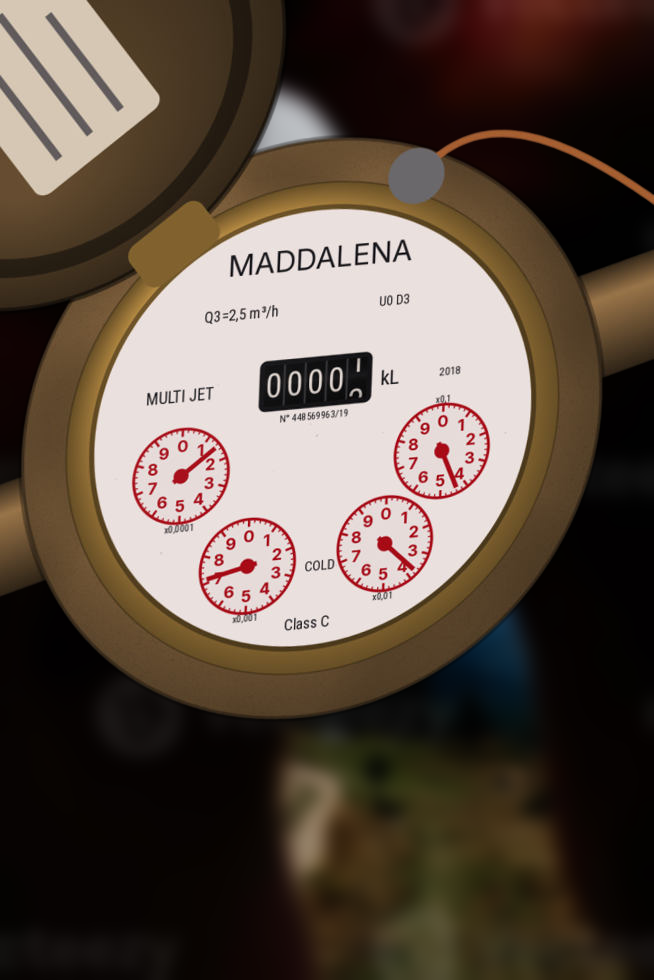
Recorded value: 1.4371 kL
